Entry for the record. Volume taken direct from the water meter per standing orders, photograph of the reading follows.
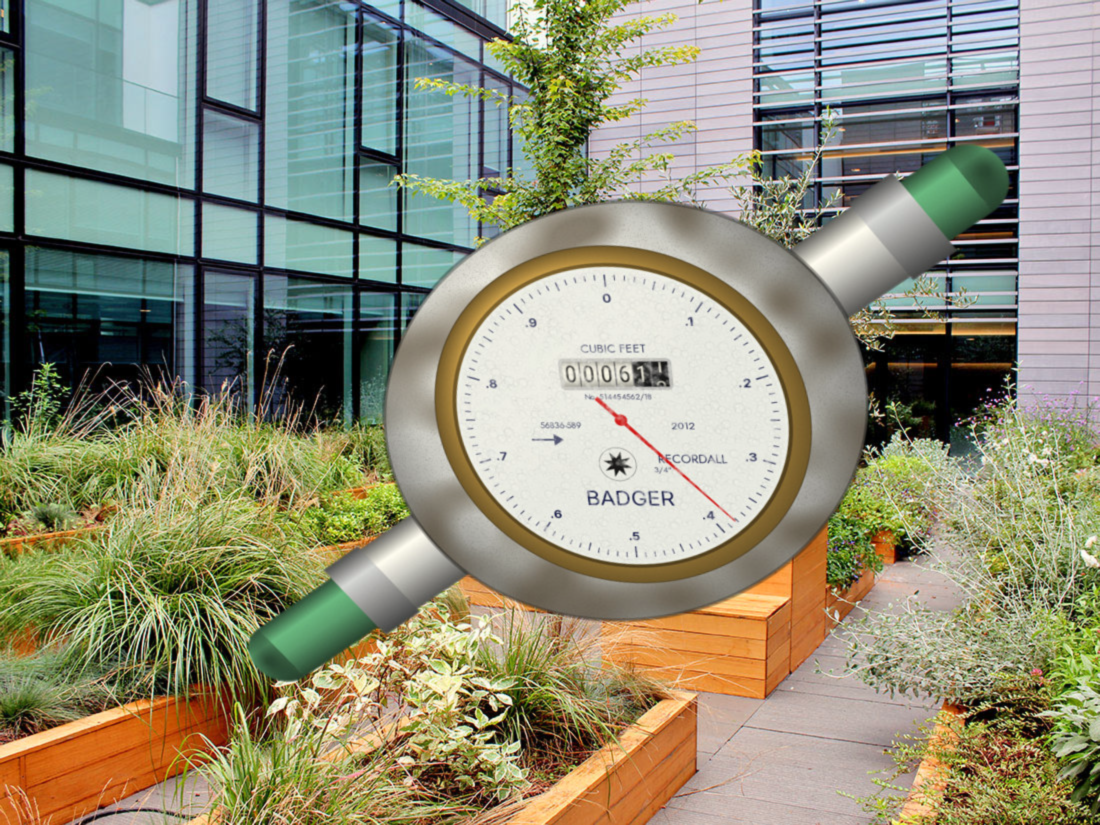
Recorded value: 611.38 ft³
